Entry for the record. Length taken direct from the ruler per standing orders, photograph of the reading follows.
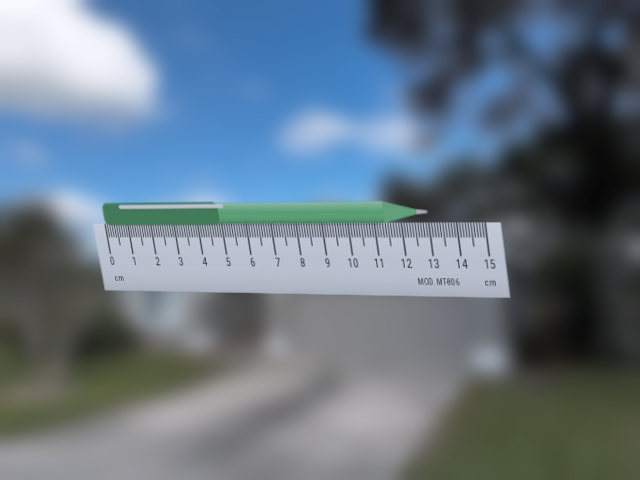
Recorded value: 13 cm
